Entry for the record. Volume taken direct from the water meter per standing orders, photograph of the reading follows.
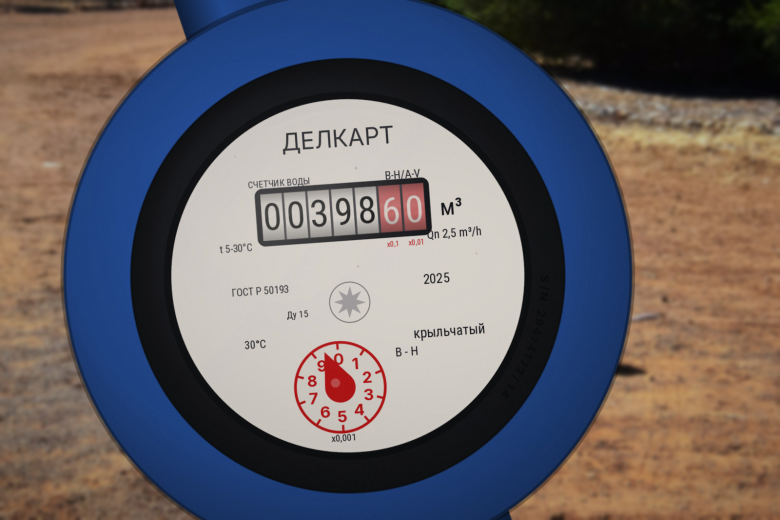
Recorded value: 398.599 m³
